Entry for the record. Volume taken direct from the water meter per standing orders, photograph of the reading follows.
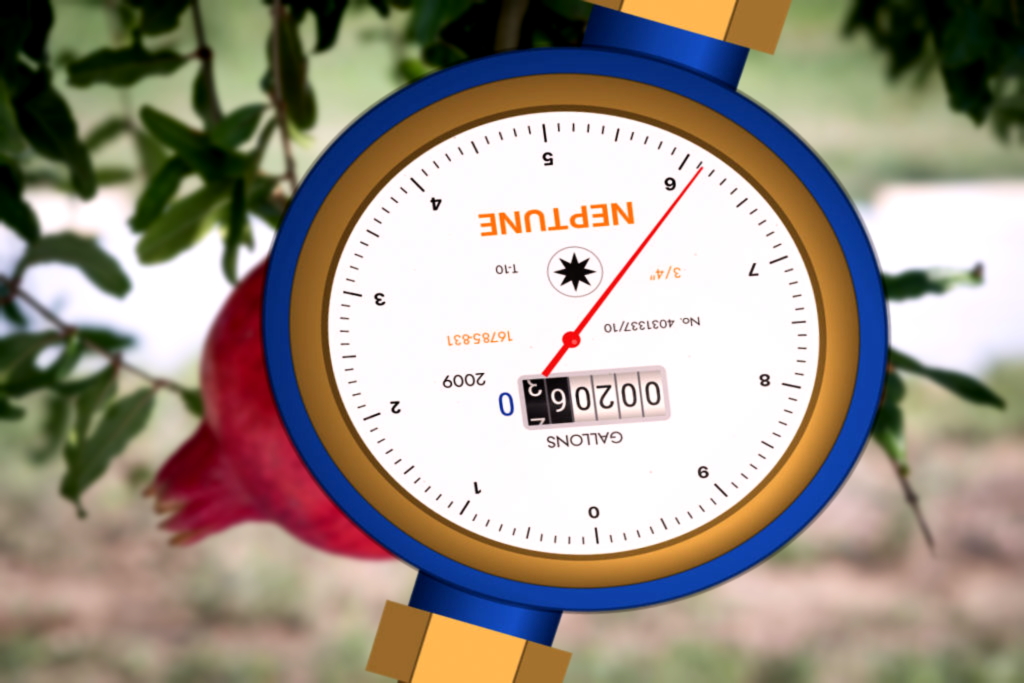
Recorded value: 20626.1 gal
